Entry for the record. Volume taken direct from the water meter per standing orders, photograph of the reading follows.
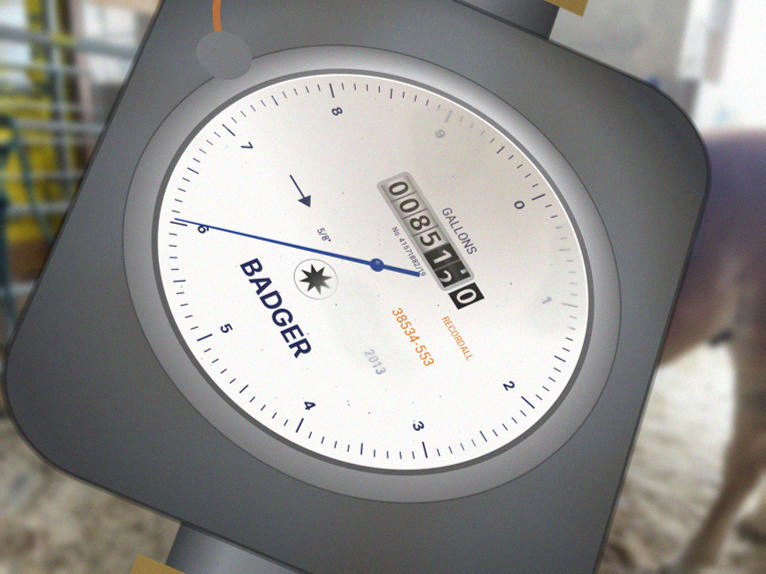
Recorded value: 85116.0 gal
